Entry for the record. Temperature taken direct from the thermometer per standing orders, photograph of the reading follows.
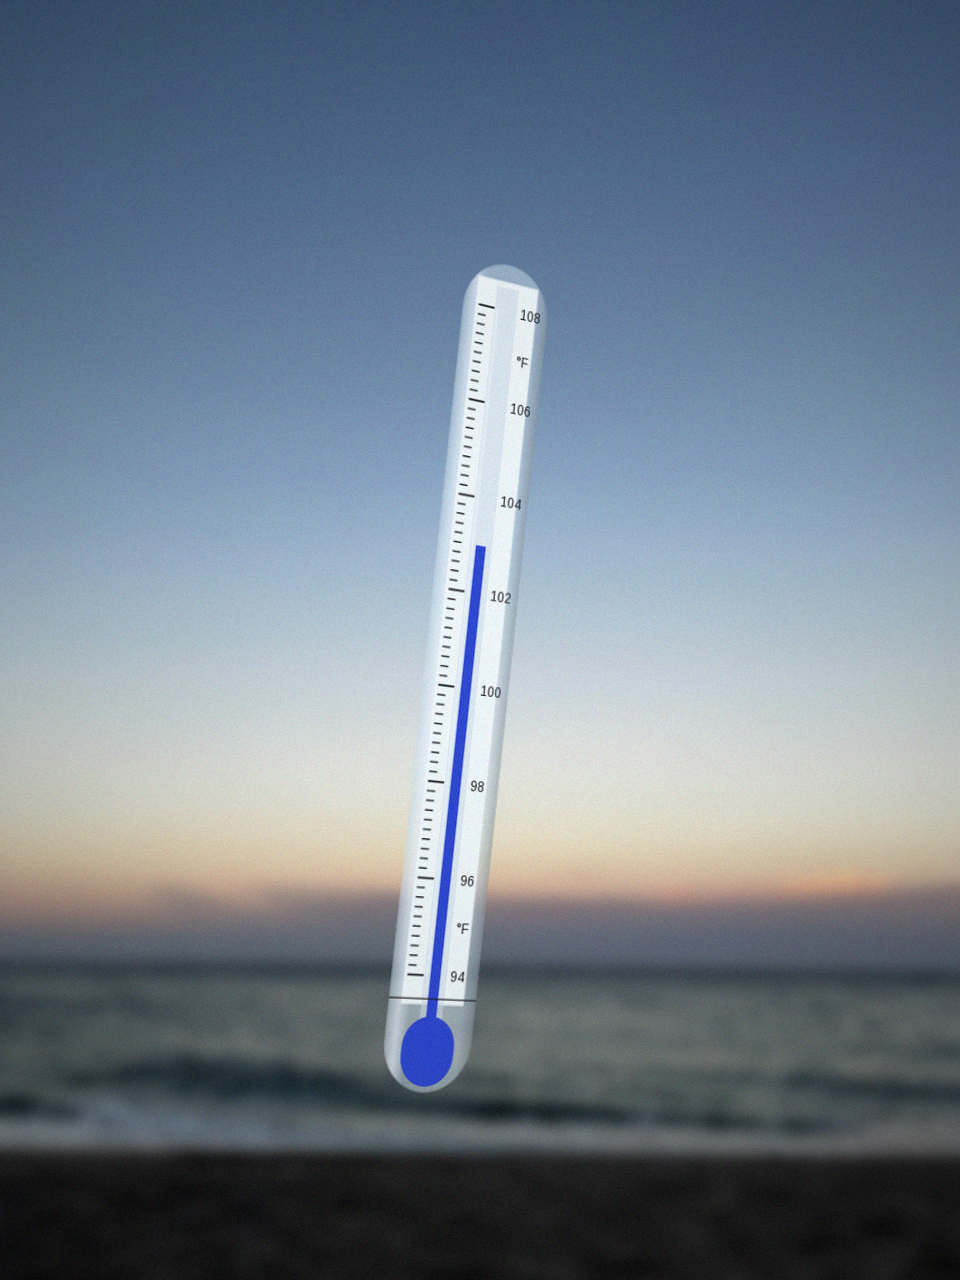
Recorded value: 103 °F
